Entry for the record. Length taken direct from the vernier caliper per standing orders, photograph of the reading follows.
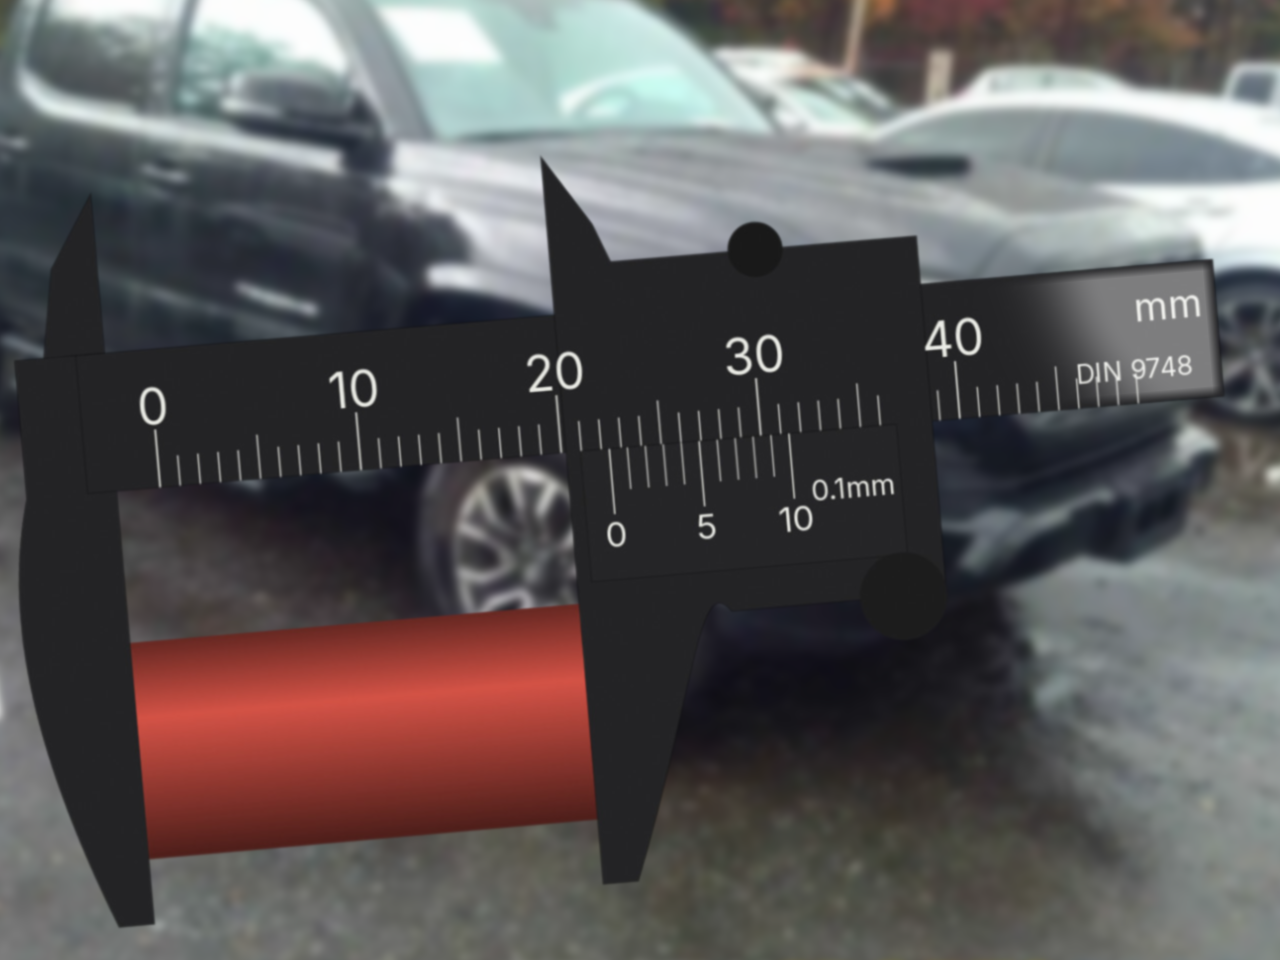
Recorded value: 22.4 mm
